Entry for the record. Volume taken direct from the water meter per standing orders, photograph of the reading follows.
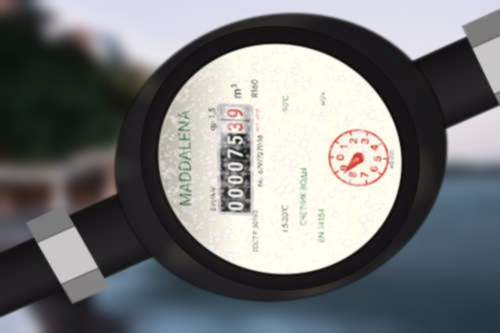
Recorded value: 75.398 m³
